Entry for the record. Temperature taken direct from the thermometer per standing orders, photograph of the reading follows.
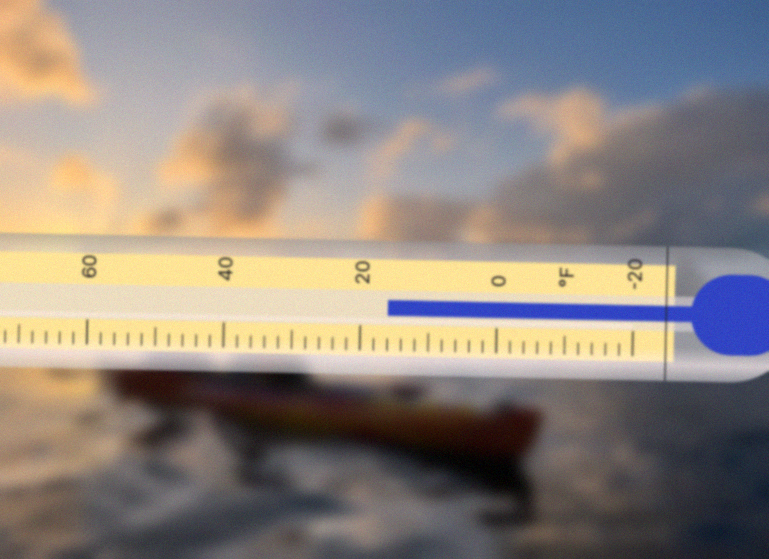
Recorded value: 16 °F
